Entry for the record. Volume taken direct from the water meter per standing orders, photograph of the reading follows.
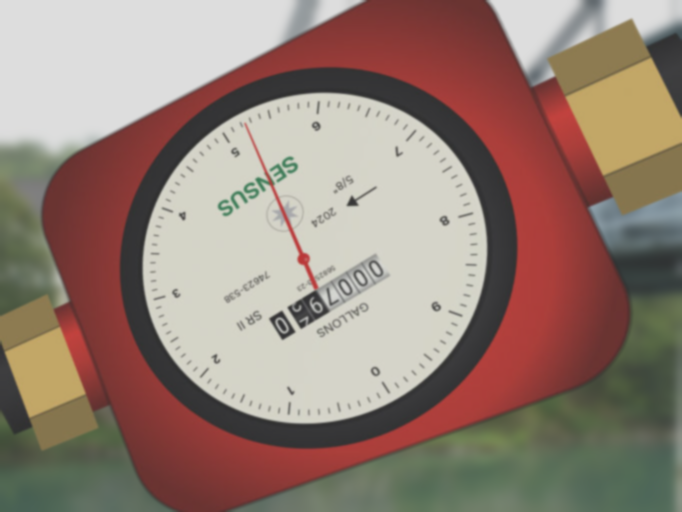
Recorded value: 7925.2 gal
